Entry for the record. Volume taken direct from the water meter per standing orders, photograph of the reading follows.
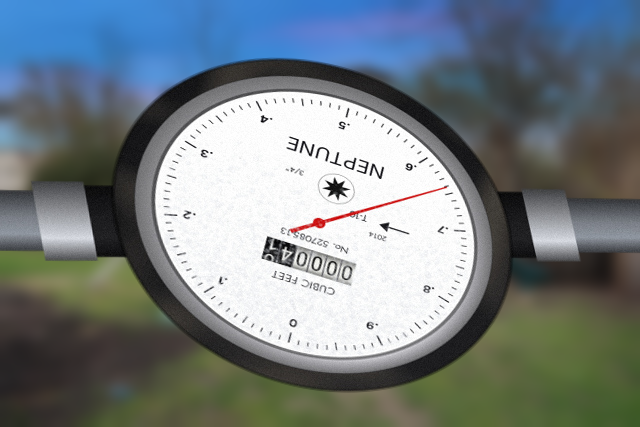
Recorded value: 40.64 ft³
